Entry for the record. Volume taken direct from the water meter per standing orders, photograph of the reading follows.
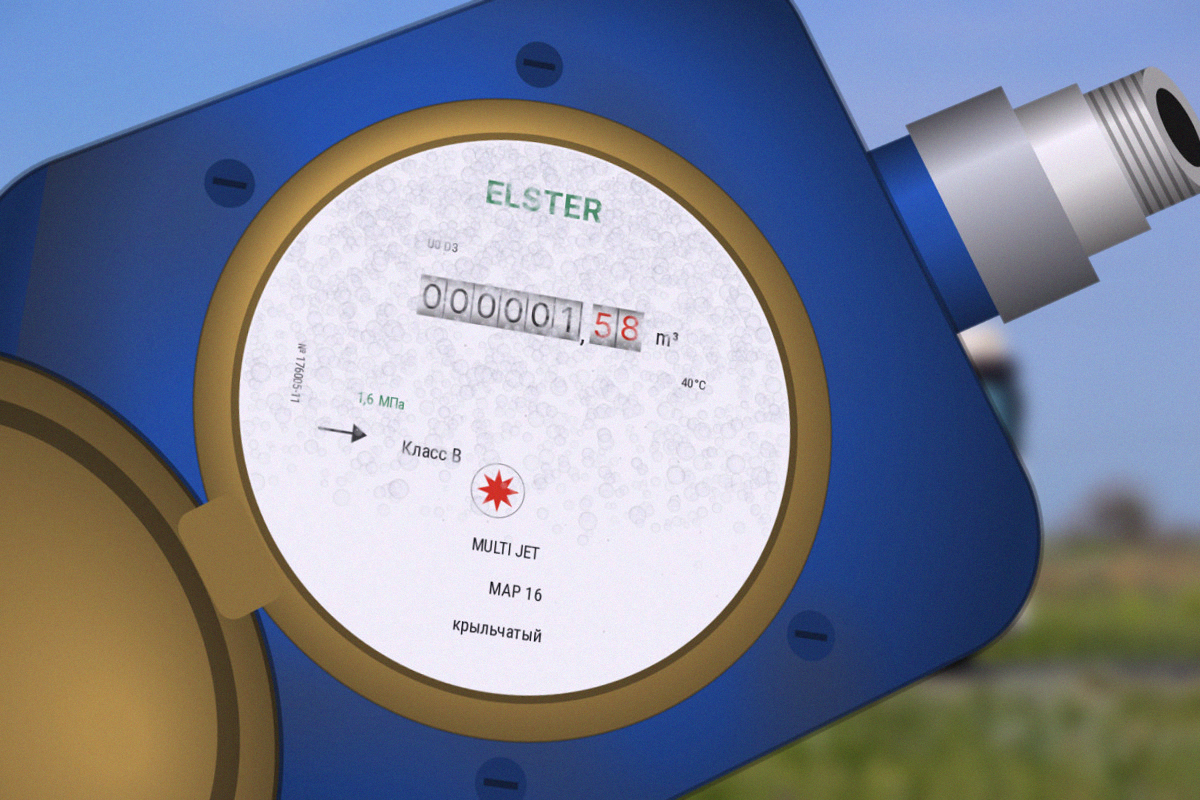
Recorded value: 1.58 m³
